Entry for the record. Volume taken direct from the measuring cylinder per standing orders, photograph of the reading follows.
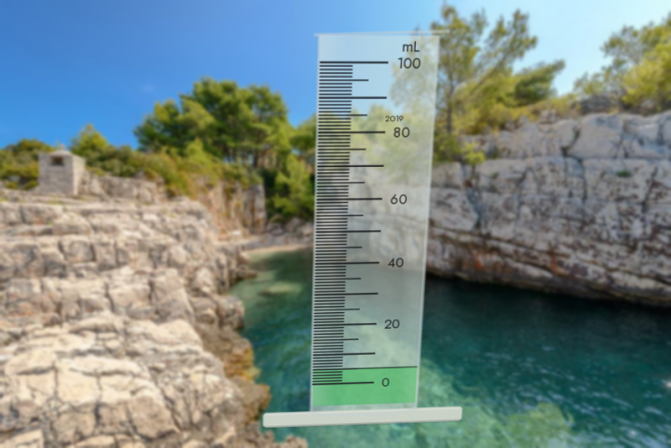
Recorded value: 5 mL
